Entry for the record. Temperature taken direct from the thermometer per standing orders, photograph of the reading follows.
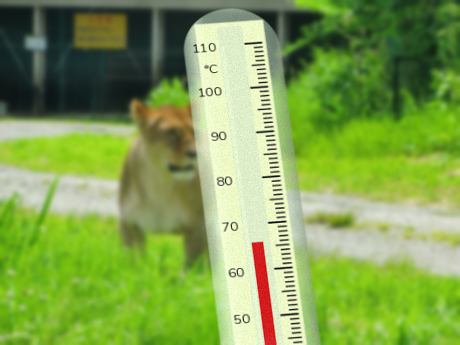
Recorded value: 66 °C
